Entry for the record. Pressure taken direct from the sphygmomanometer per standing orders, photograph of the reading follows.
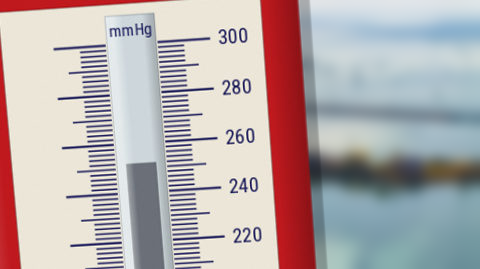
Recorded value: 252 mmHg
